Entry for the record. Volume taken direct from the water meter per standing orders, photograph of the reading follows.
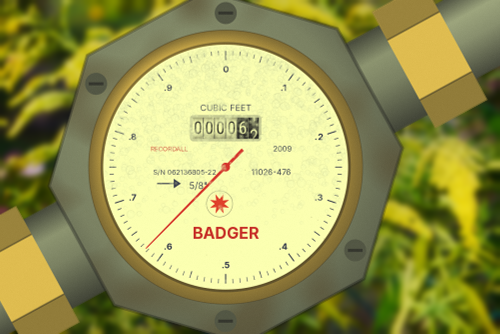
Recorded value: 61.62 ft³
